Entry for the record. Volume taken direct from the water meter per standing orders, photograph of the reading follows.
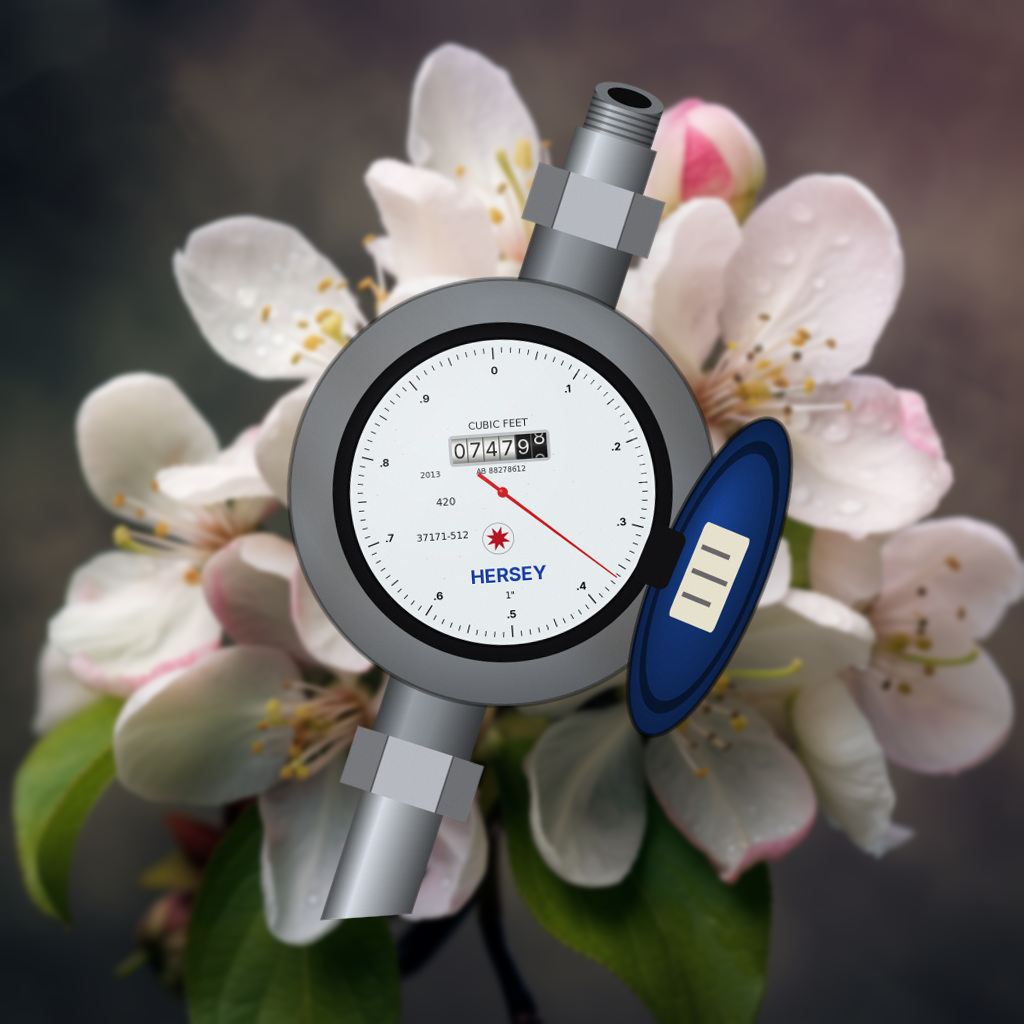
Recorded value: 74798.36 ft³
